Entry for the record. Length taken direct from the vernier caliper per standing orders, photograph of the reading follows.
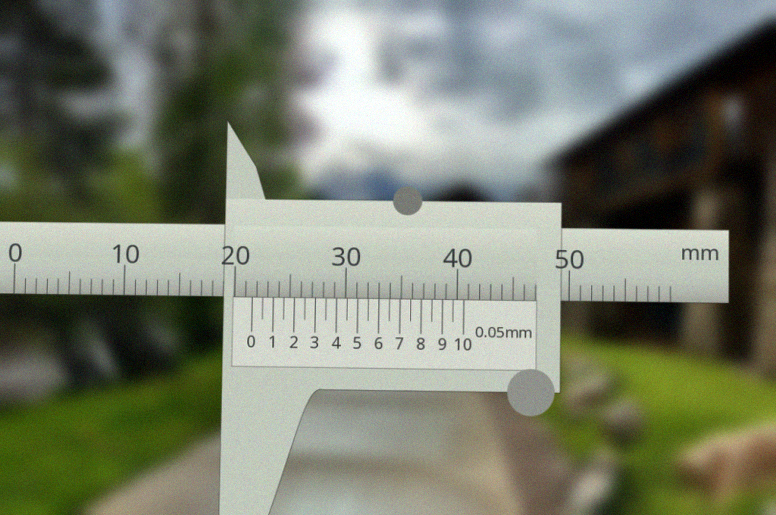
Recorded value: 21.6 mm
